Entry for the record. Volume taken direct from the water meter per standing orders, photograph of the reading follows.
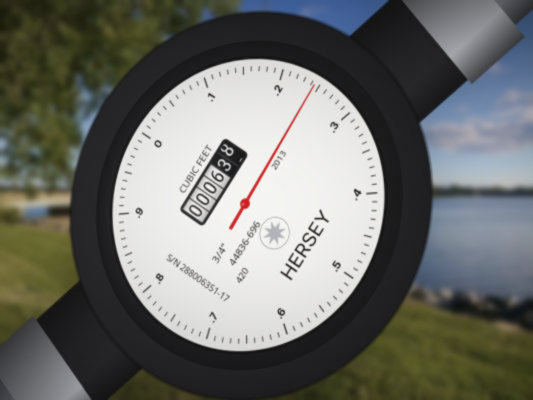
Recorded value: 638.24 ft³
